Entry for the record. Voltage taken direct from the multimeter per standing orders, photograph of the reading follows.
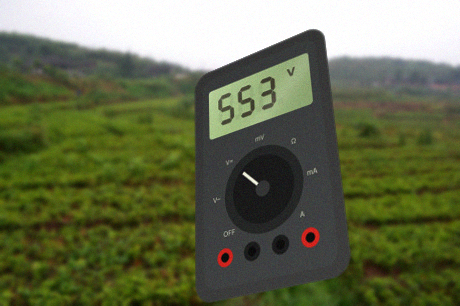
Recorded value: 553 V
